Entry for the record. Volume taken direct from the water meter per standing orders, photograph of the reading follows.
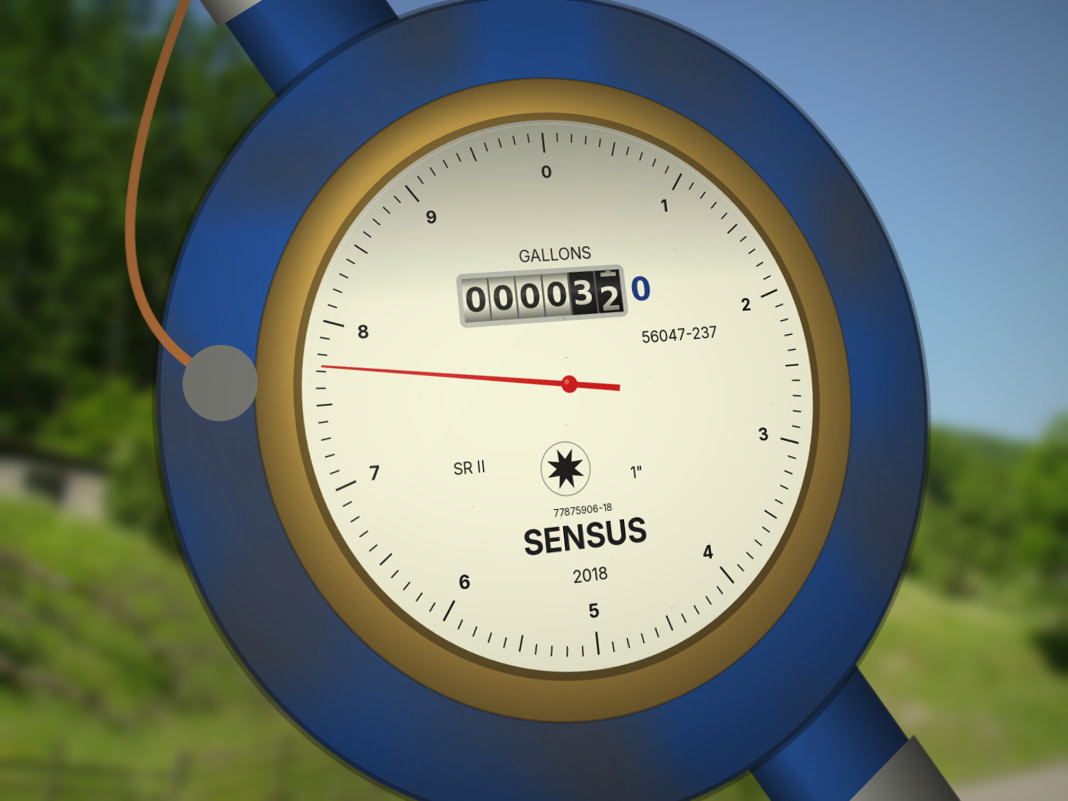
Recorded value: 317.7 gal
